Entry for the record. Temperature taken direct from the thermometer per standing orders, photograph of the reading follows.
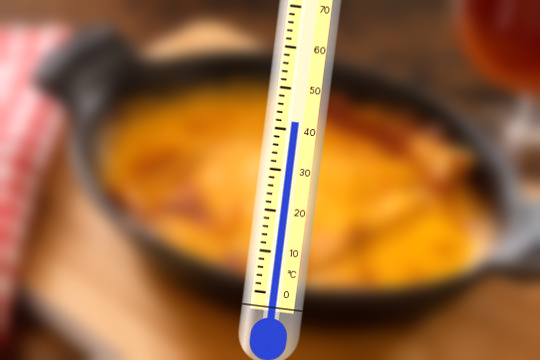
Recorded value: 42 °C
